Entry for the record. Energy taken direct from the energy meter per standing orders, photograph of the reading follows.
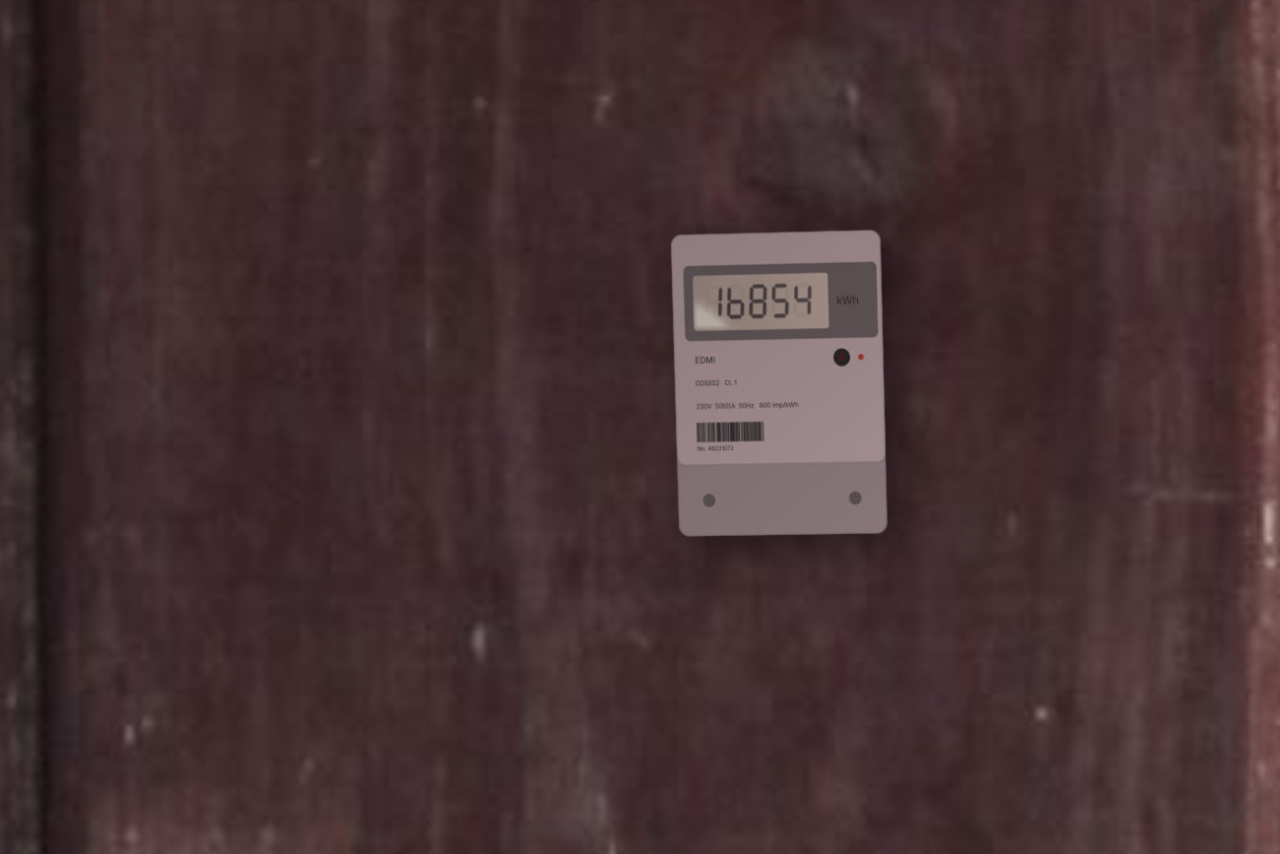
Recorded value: 16854 kWh
